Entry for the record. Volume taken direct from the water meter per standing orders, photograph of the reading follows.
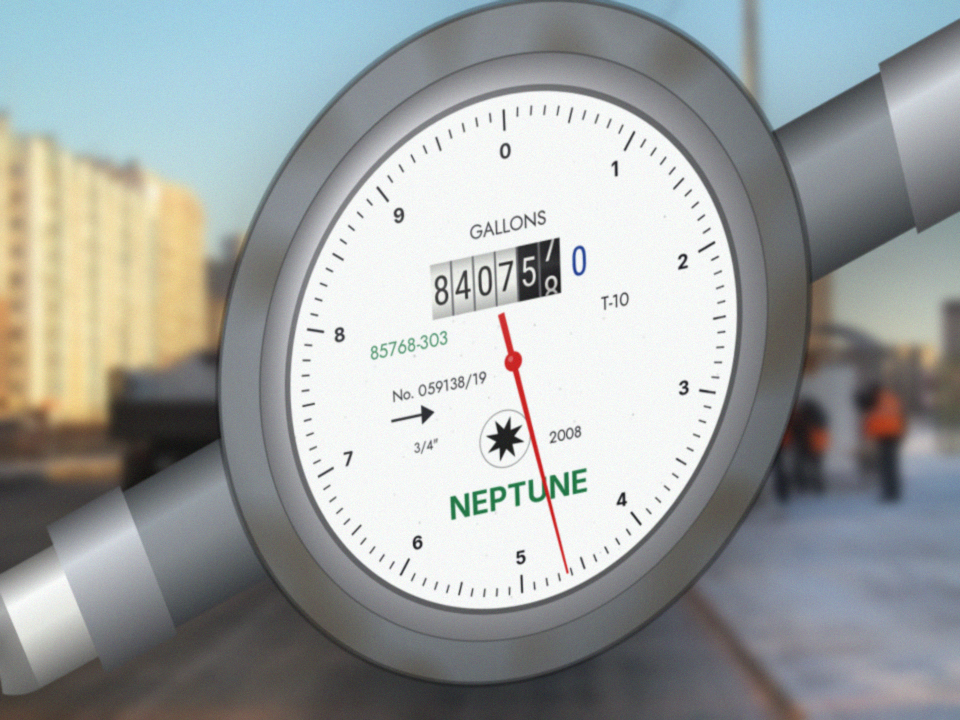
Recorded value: 8407574.6 gal
